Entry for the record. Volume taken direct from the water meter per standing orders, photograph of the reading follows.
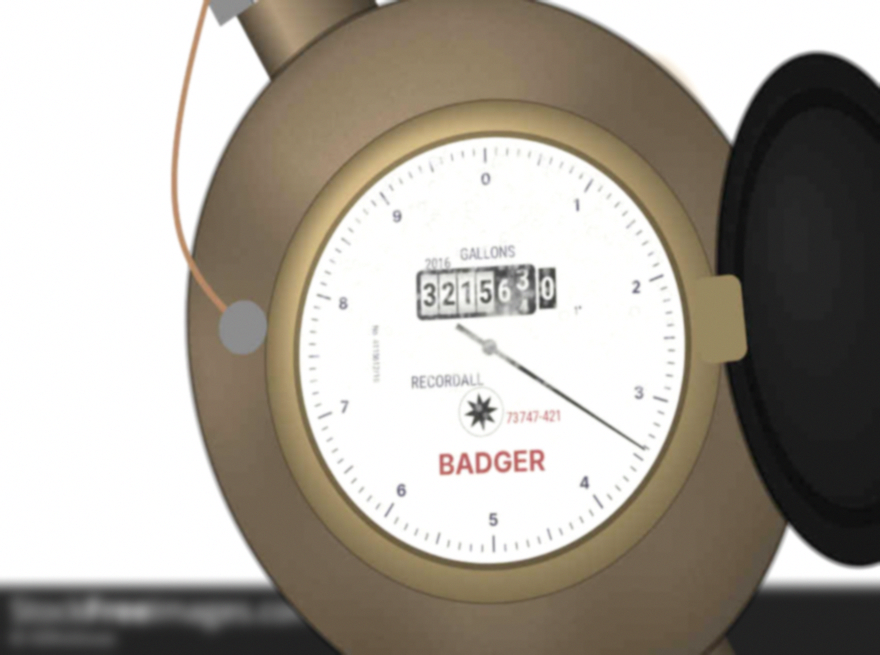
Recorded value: 3215633.4 gal
